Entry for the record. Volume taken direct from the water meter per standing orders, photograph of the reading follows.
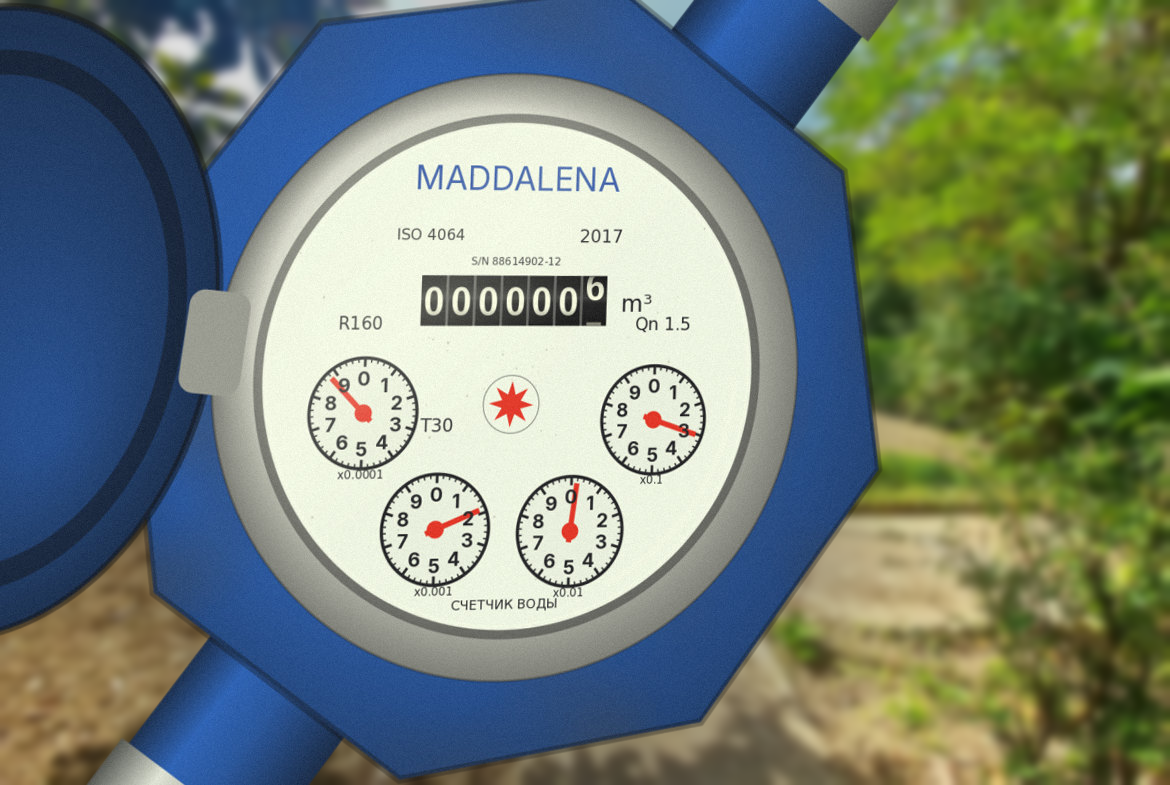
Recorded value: 6.3018 m³
